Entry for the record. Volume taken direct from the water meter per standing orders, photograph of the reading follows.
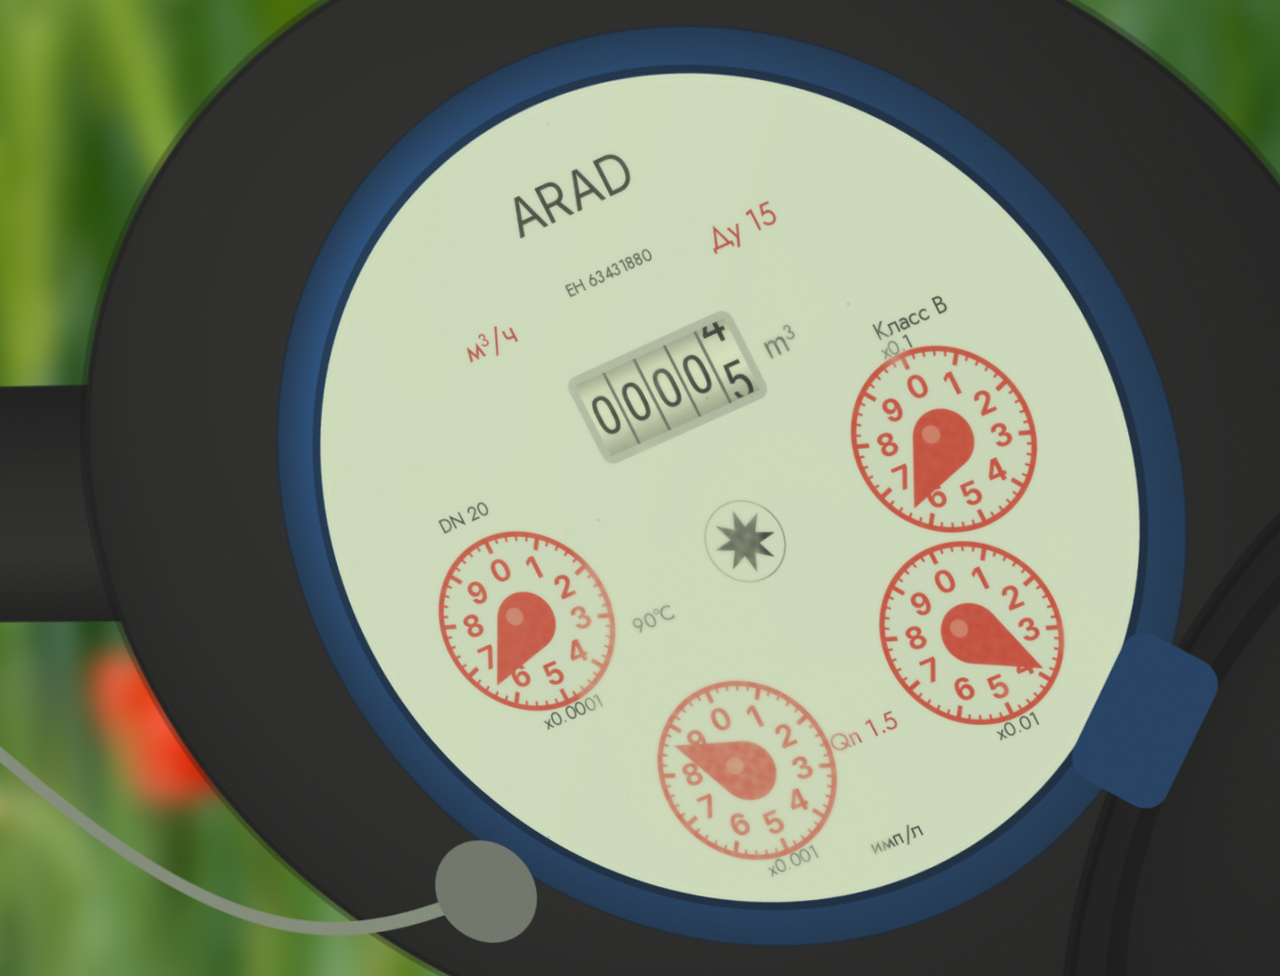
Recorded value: 4.6386 m³
